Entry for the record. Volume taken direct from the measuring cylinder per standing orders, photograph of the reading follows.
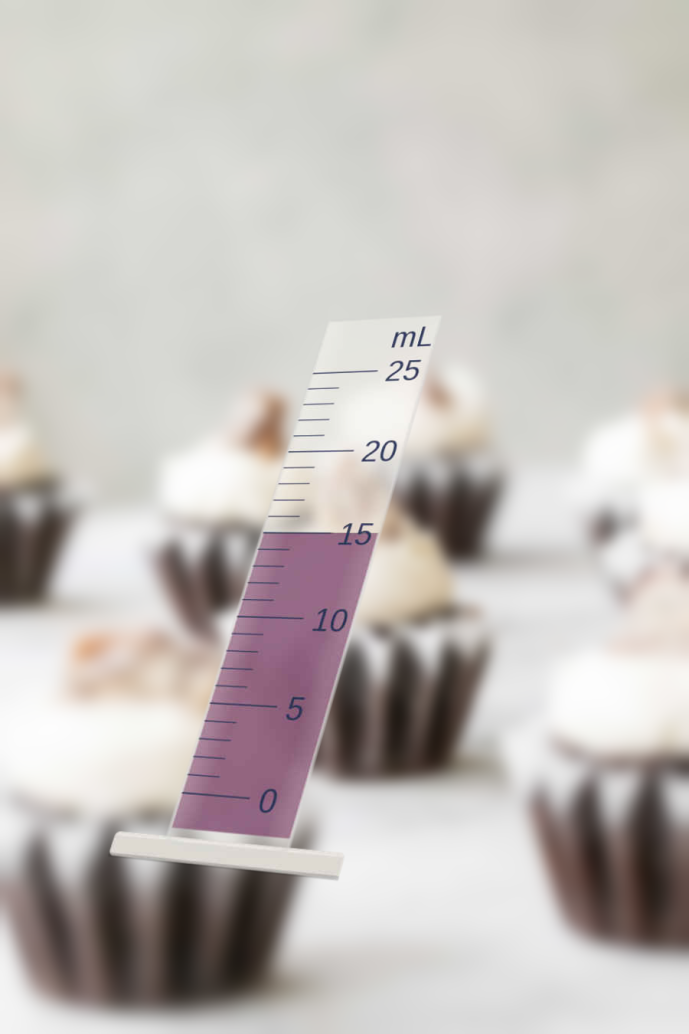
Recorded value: 15 mL
